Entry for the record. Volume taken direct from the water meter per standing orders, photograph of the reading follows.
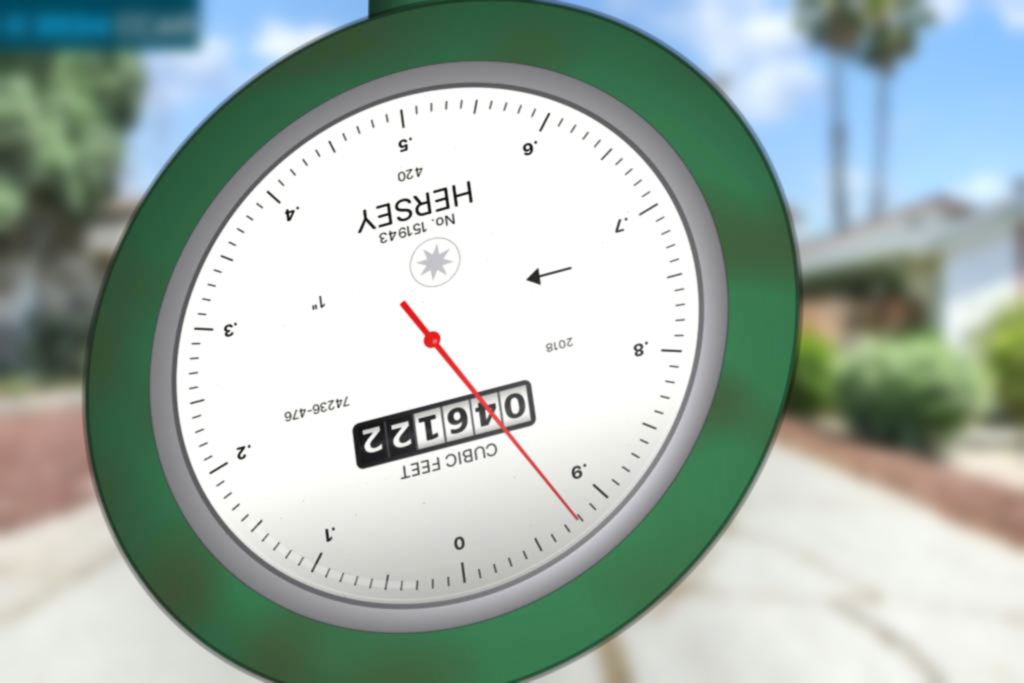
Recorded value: 46121.92 ft³
